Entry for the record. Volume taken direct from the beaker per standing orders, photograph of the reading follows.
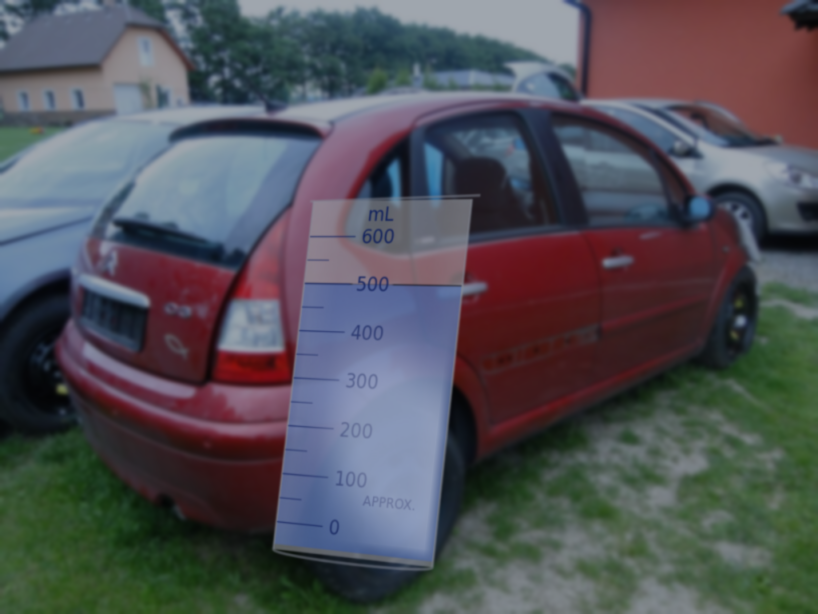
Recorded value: 500 mL
